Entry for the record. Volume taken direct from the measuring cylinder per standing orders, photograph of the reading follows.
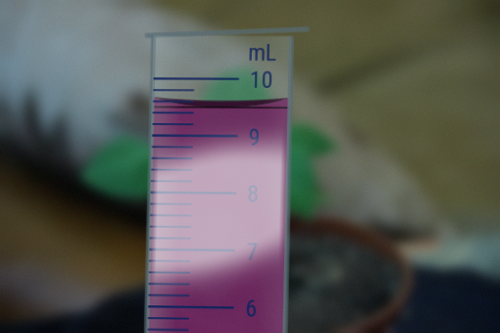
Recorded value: 9.5 mL
